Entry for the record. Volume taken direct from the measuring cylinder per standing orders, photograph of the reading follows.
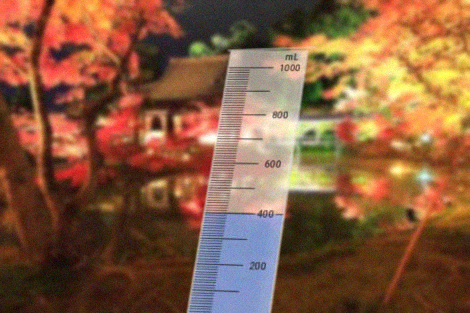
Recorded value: 400 mL
